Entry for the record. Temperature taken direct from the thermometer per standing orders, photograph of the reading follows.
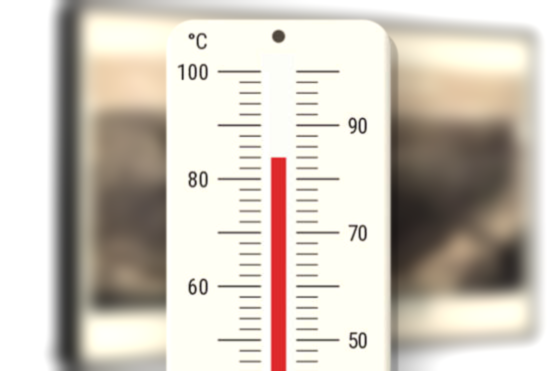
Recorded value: 84 °C
